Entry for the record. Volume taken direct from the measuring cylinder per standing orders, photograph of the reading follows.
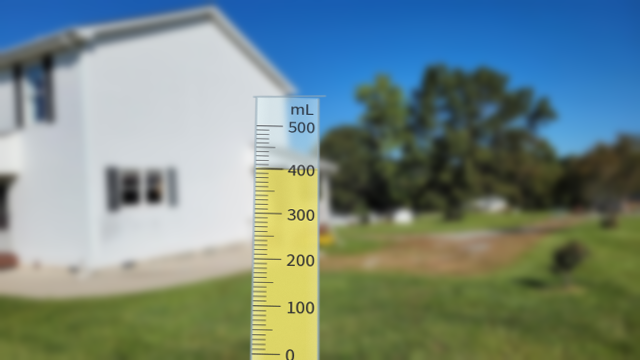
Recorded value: 400 mL
